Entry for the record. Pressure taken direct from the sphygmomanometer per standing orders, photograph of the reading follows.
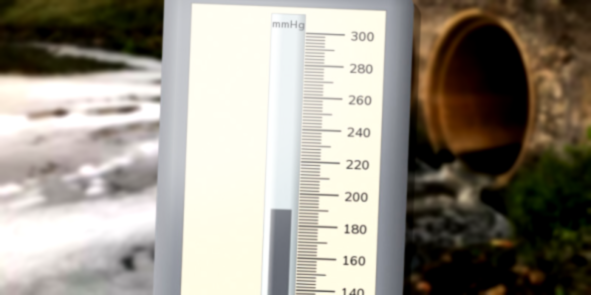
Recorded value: 190 mmHg
